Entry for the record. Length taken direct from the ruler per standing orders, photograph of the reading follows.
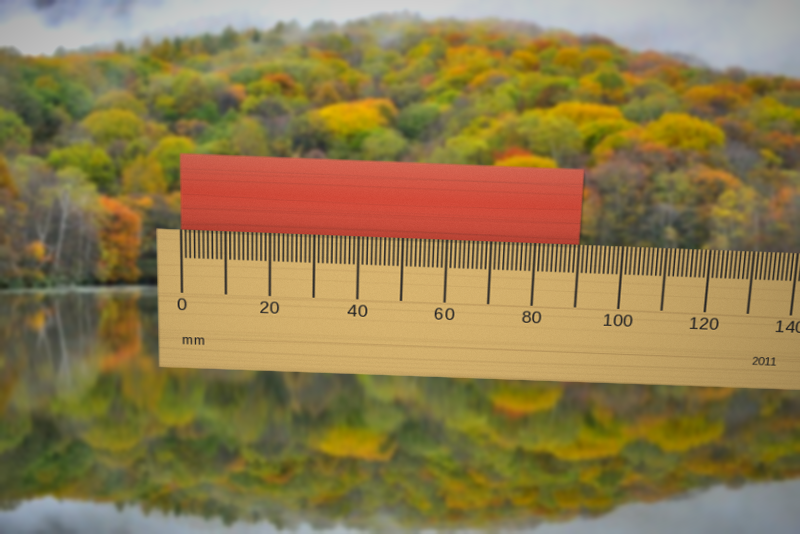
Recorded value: 90 mm
